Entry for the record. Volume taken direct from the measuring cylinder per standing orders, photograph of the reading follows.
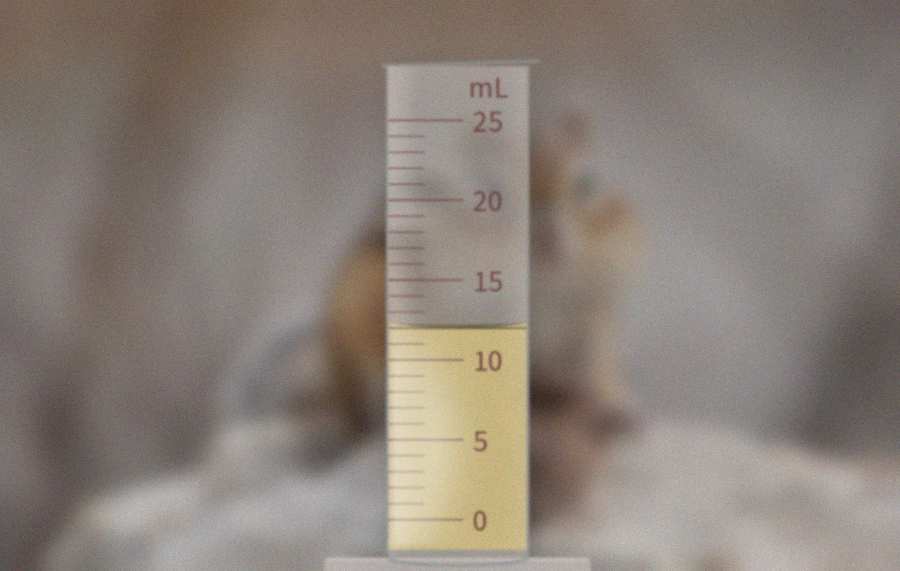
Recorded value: 12 mL
